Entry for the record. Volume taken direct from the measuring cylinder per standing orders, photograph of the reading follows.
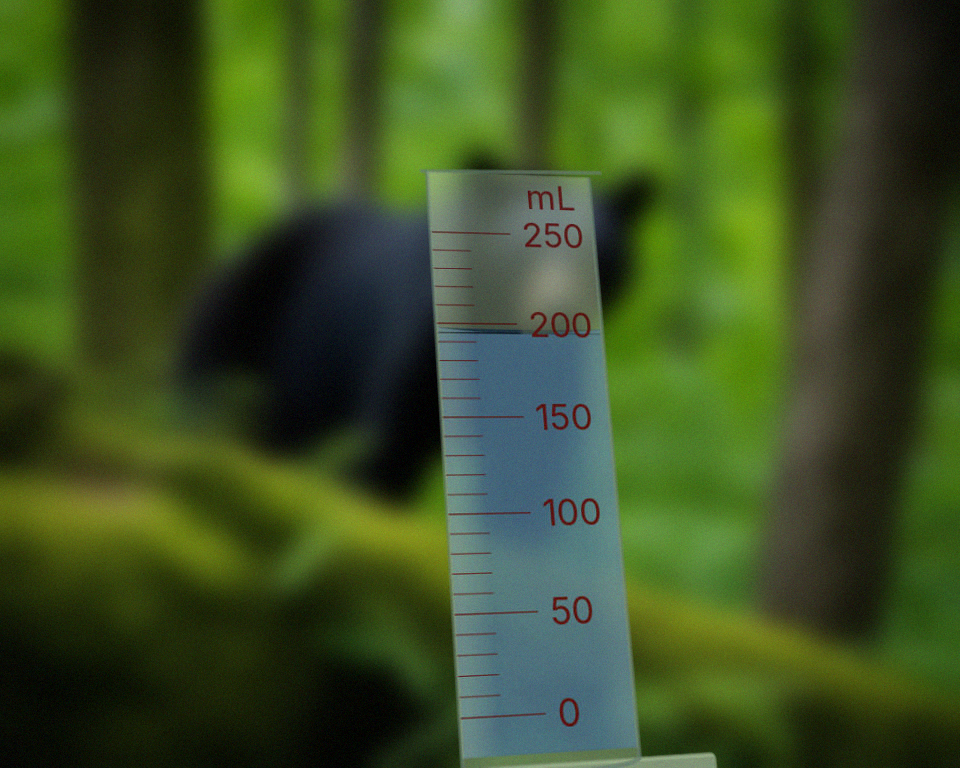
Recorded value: 195 mL
